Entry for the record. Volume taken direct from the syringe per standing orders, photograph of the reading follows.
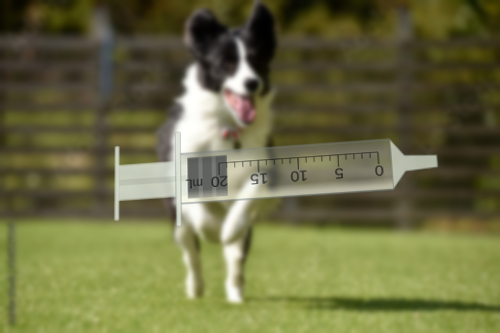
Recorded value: 19 mL
